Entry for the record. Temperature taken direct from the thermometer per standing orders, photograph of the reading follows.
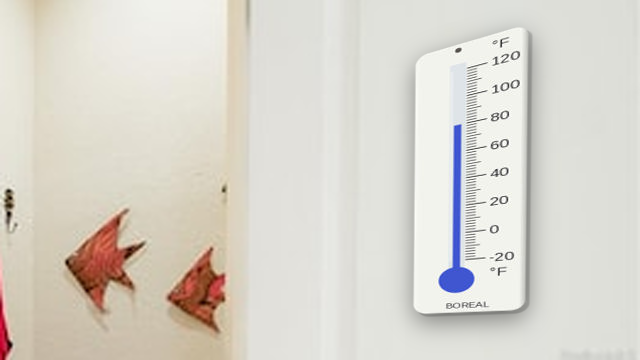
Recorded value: 80 °F
